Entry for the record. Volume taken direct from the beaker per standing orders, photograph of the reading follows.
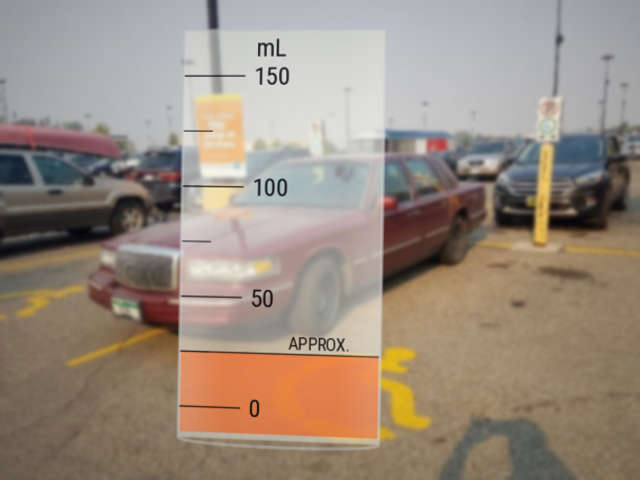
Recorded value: 25 mL
